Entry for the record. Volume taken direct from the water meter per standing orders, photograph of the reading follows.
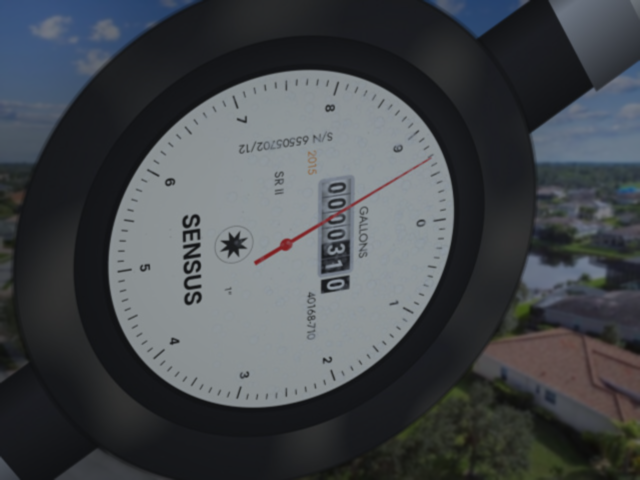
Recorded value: 309.3 gal
